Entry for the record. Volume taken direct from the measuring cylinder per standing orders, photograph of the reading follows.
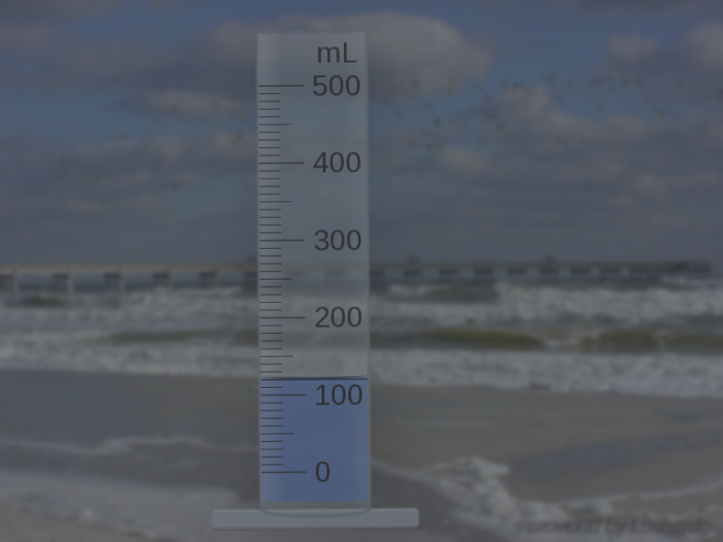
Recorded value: 120 mL
